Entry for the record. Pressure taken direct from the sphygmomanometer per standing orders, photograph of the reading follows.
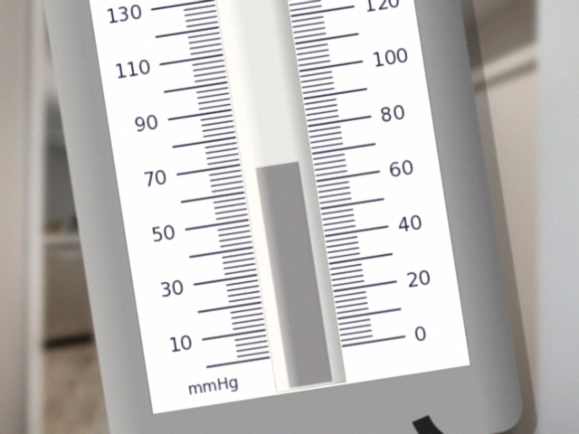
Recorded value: 68 mmHg
